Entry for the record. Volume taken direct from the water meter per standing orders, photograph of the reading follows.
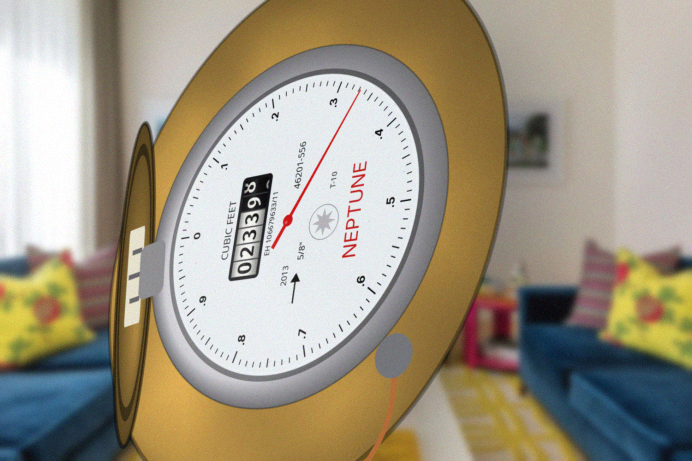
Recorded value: 23398.33 ft³
